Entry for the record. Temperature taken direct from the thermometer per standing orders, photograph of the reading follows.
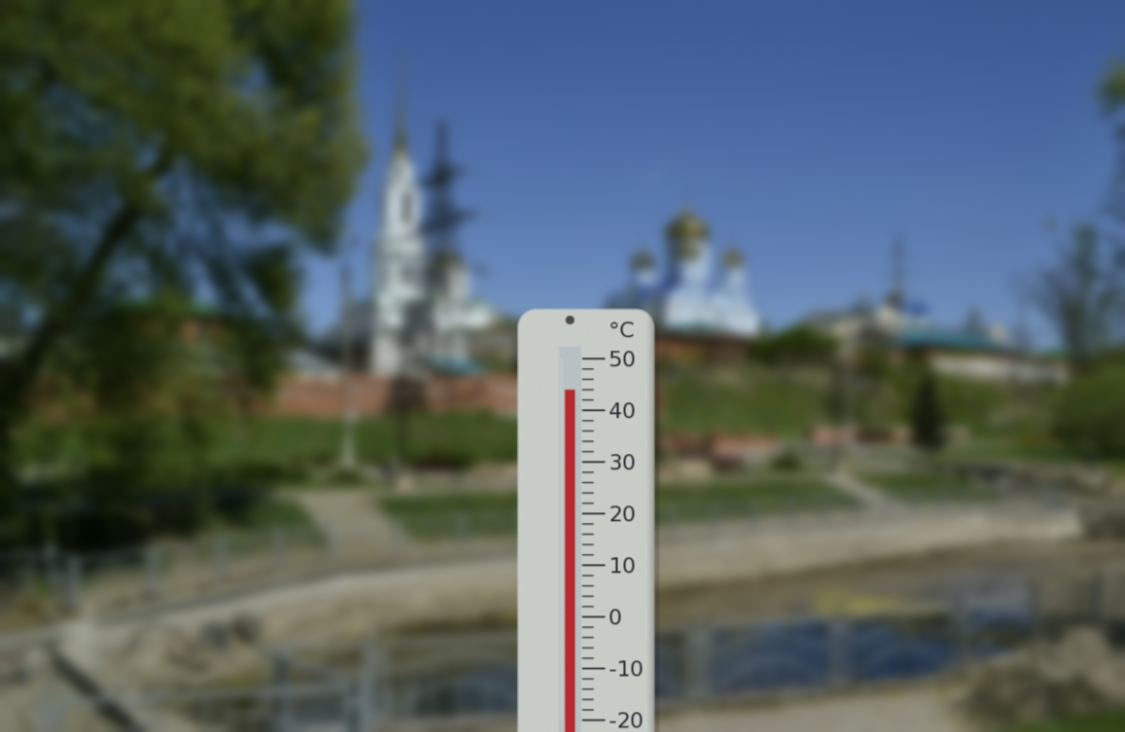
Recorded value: 44 °C
